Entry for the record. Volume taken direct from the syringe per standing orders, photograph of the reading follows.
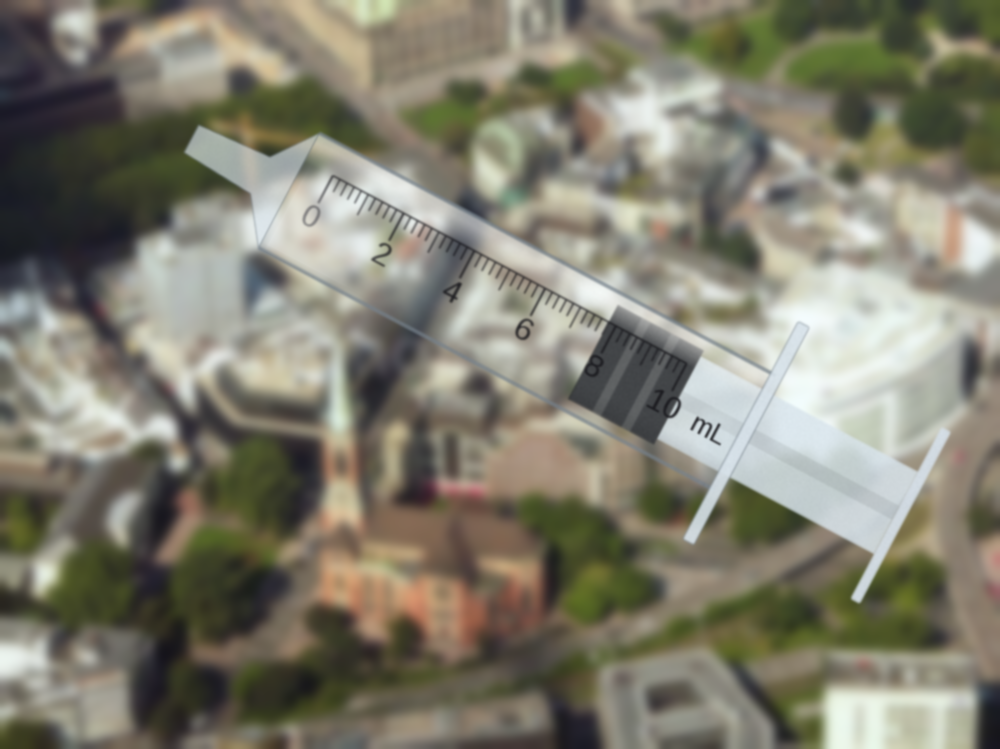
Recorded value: 7.8 mL
